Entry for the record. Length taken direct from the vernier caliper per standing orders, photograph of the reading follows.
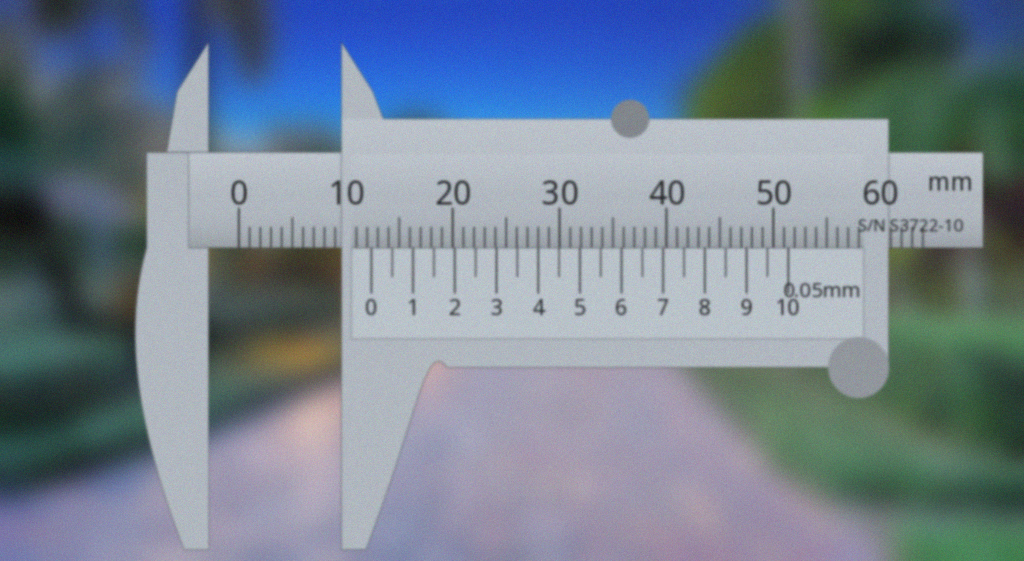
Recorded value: 12.4 mm
